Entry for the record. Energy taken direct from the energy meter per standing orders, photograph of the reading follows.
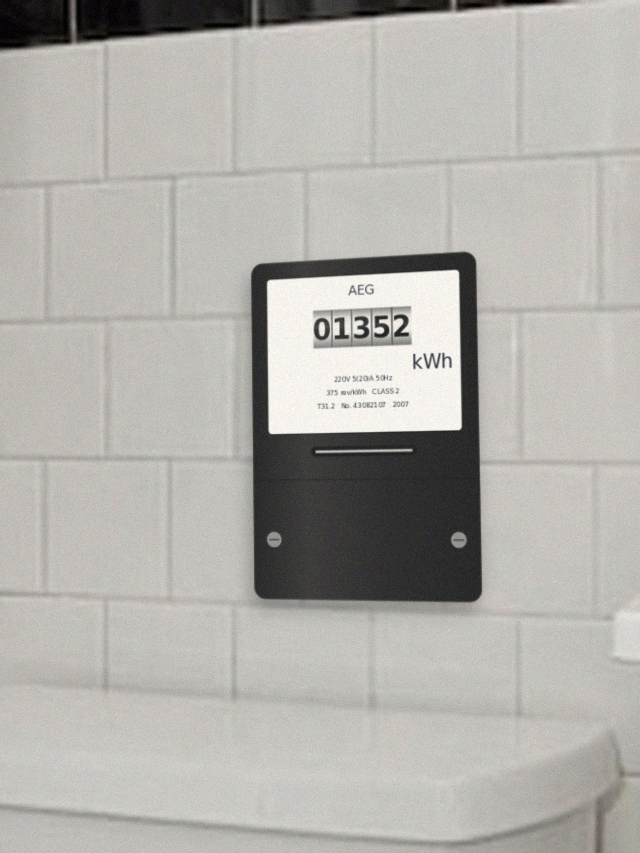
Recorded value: 1352 kWh
